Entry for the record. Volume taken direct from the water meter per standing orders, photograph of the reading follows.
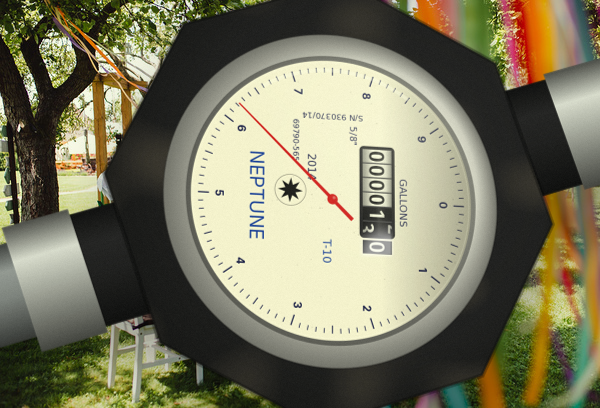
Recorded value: 126.2 gal
